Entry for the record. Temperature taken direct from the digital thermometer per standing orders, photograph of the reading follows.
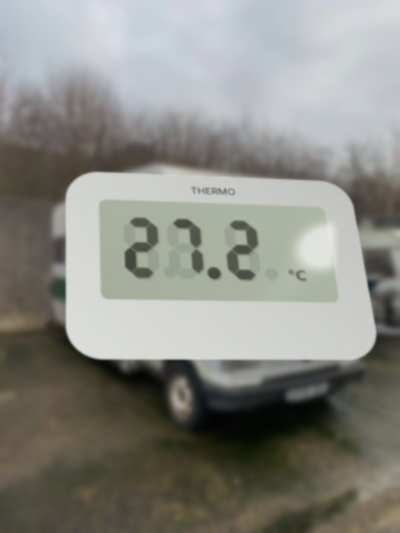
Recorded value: 27.2 °C
